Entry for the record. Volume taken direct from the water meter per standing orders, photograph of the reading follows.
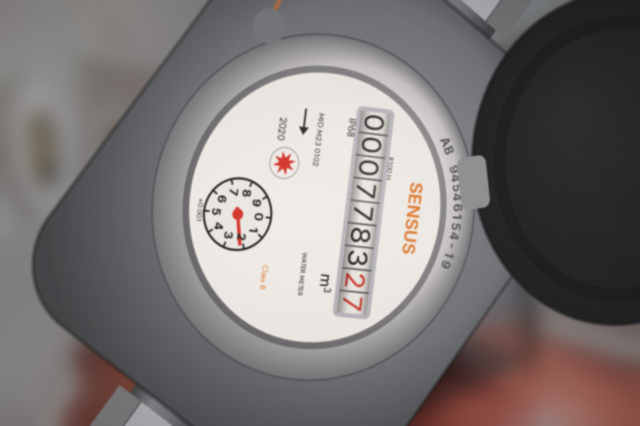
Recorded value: 7783.272 m³
